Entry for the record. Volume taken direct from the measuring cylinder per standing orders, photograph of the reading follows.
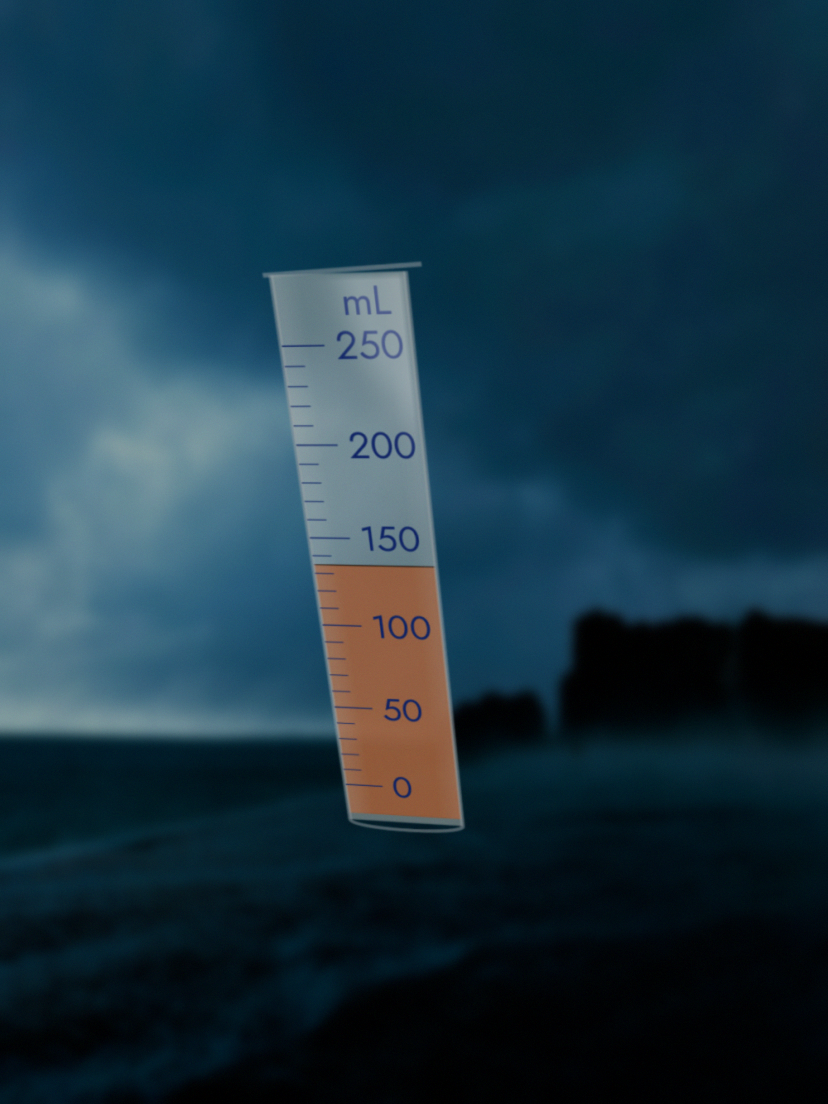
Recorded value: 135 mL
